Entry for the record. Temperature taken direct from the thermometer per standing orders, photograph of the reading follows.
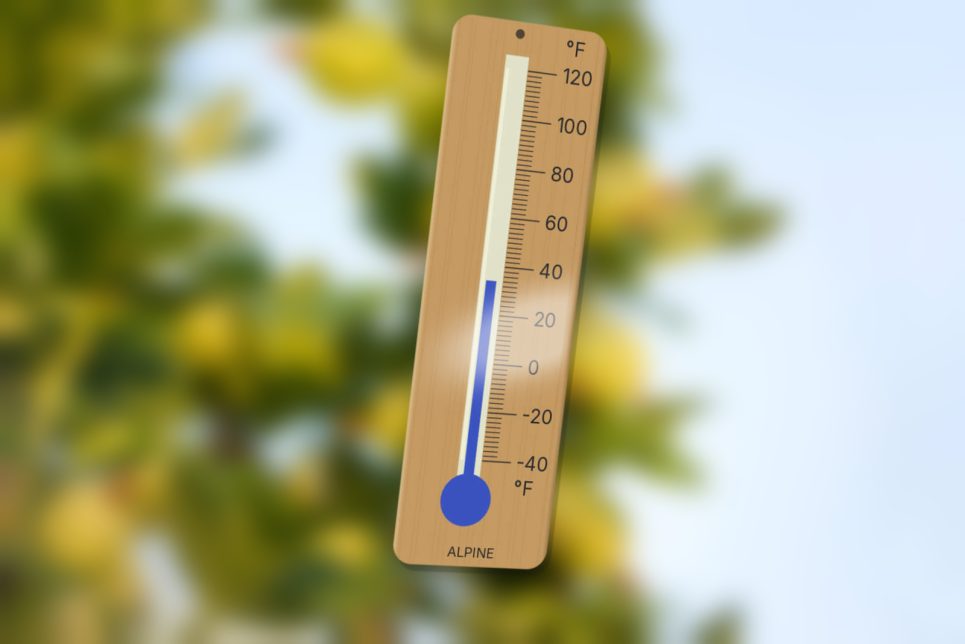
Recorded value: 34 °F
